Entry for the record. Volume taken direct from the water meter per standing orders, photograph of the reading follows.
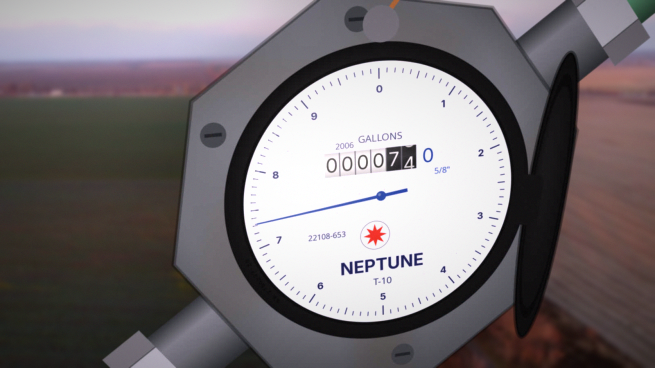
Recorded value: 737.3 gal
